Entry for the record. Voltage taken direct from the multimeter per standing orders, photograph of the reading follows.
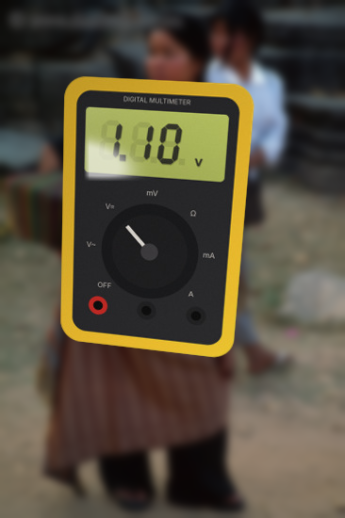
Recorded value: 1.10 V
